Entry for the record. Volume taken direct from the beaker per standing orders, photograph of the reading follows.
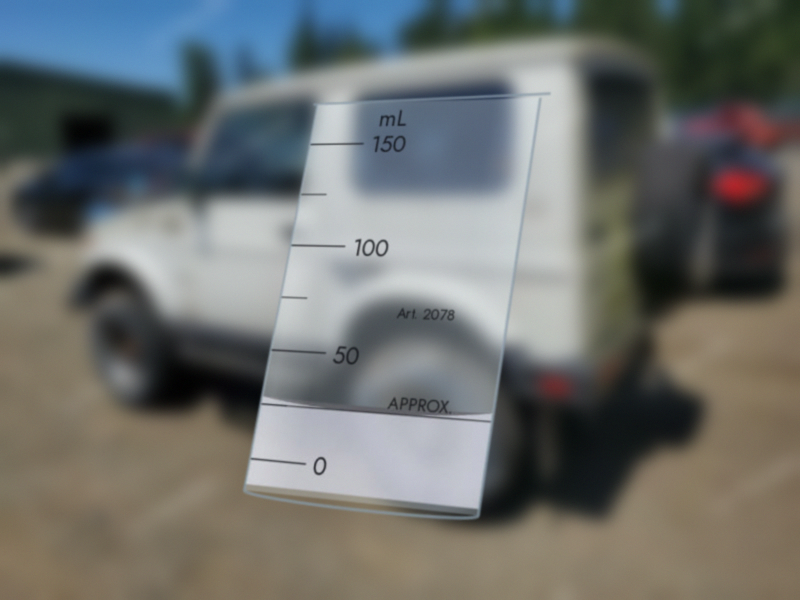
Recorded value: 25 mL
